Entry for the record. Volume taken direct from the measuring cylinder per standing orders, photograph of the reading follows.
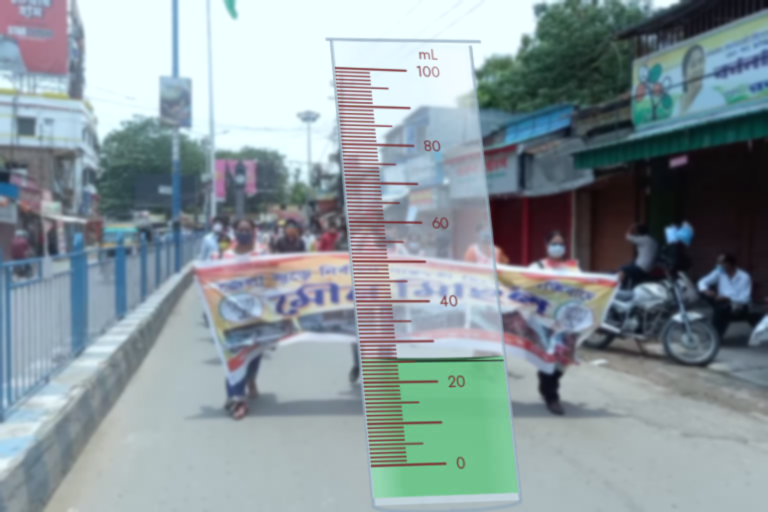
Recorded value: 25 mL
